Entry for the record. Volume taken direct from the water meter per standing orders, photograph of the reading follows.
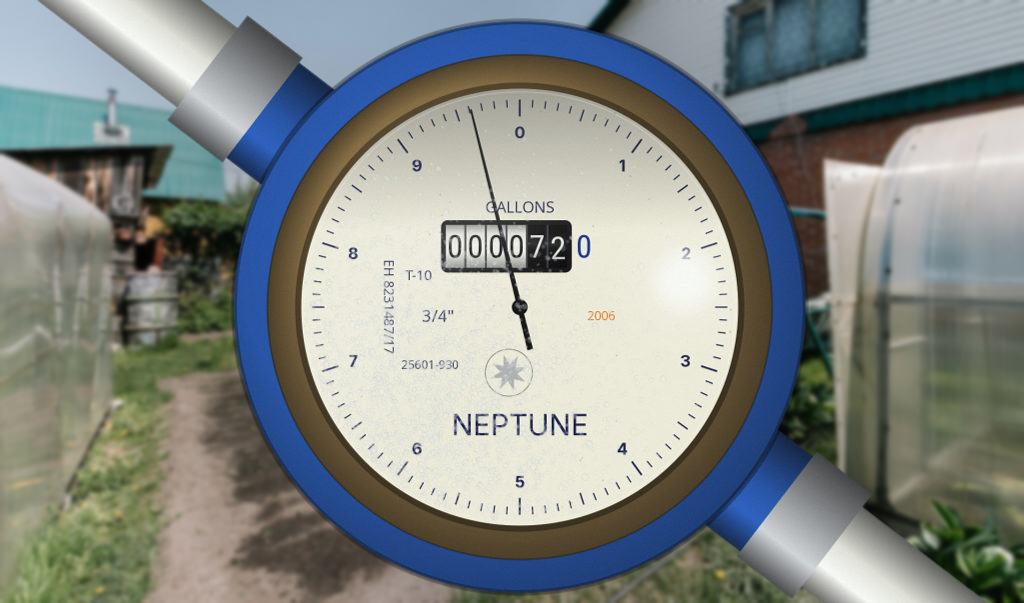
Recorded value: 719.6 gal
